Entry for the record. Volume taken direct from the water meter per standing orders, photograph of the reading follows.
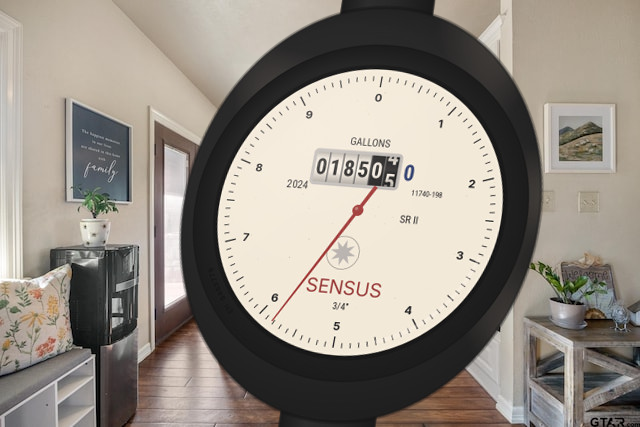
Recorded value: 185045.8 gal
